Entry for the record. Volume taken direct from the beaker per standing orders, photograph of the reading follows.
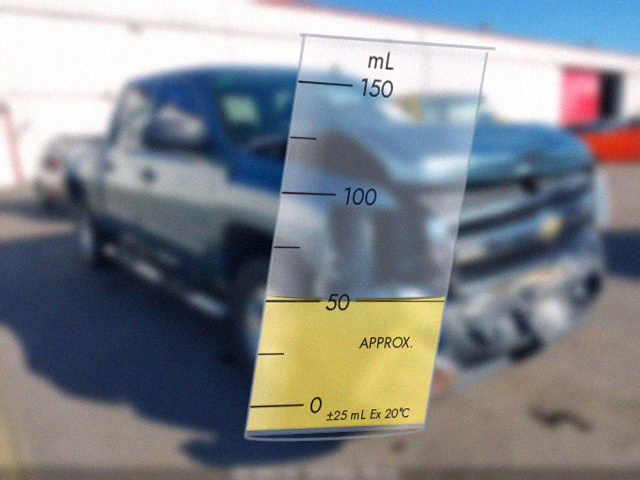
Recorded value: 50 mL
